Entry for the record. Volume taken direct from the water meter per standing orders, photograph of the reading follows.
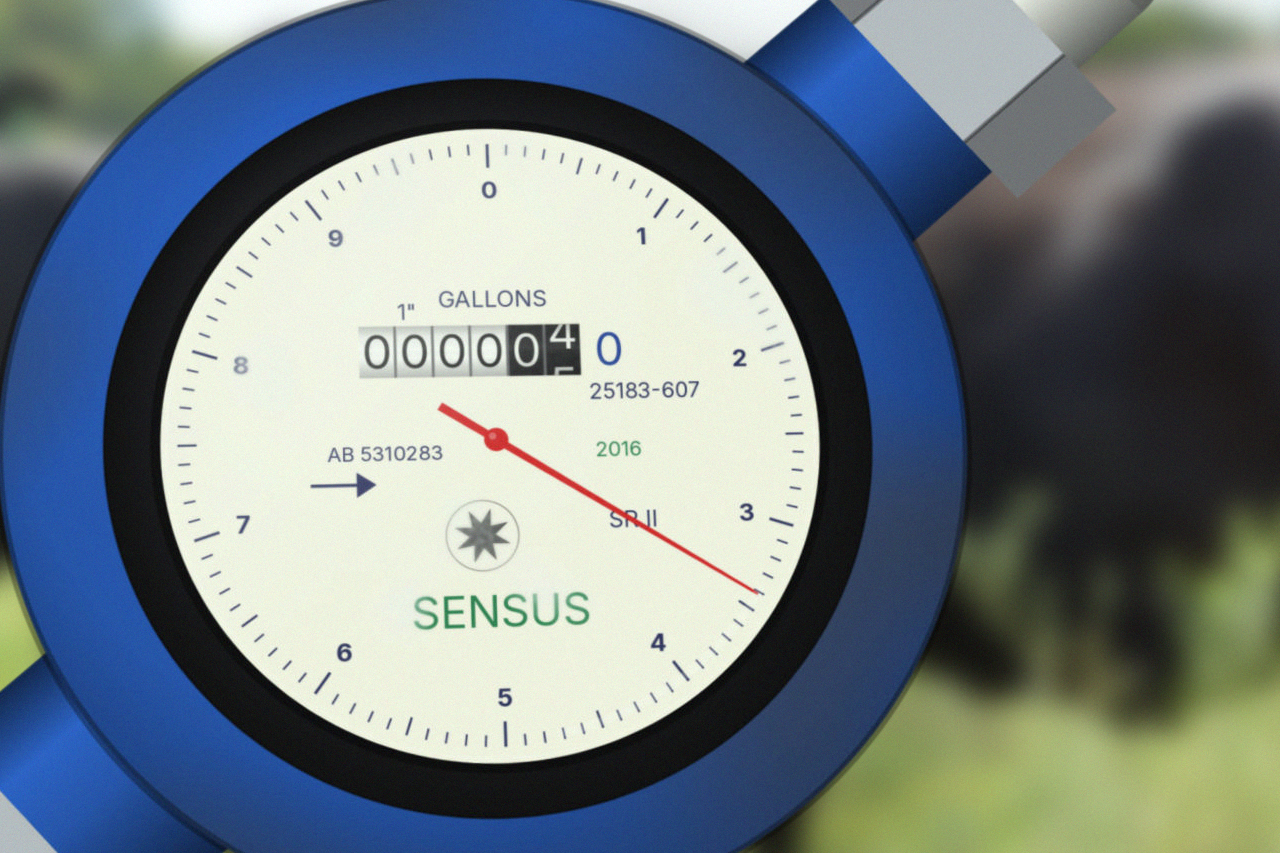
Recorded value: 43.4 gal
